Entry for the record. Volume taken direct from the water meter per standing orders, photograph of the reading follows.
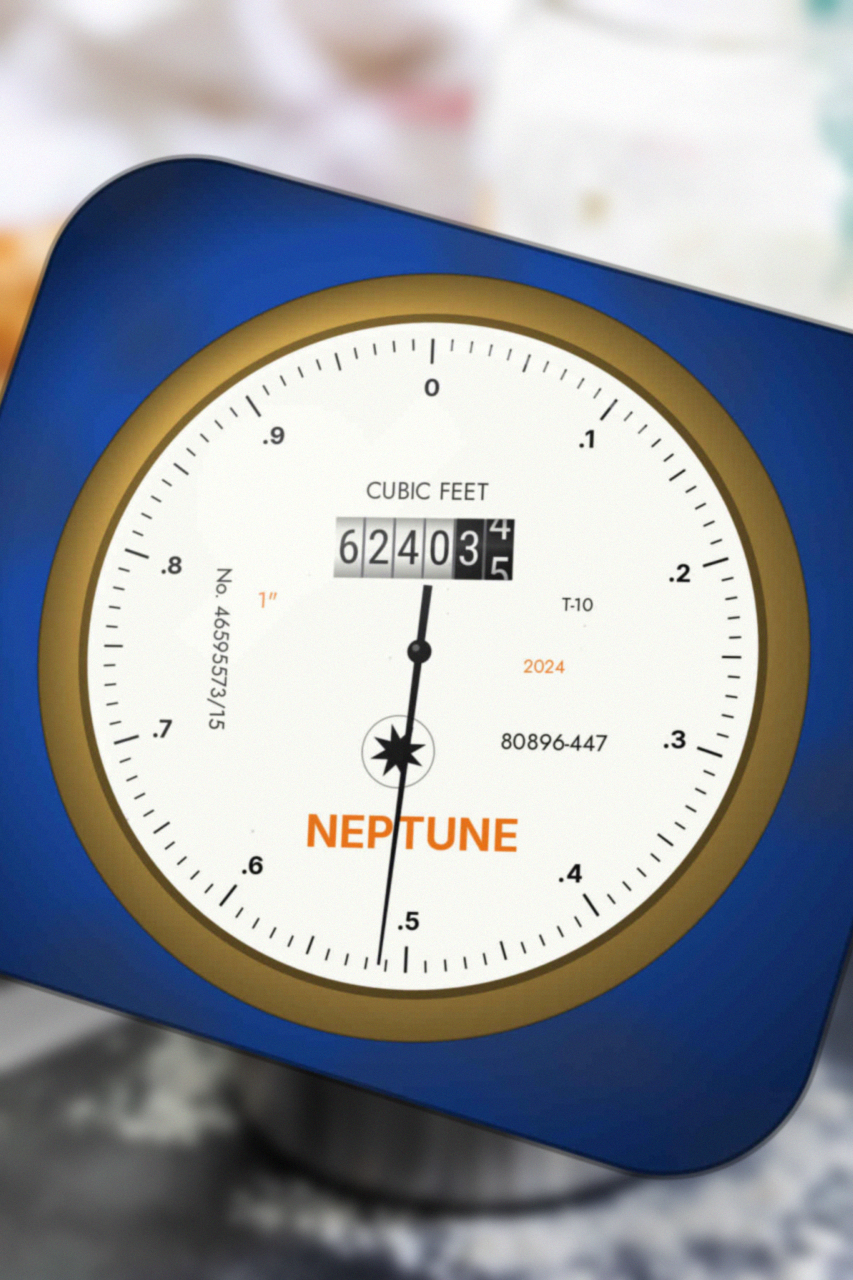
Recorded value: 624034.51 ft³
